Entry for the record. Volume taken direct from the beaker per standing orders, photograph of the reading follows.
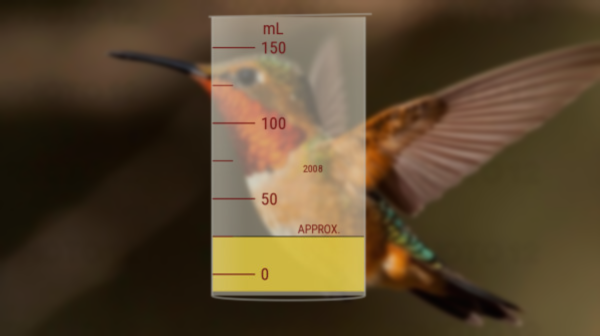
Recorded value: 25 mL
